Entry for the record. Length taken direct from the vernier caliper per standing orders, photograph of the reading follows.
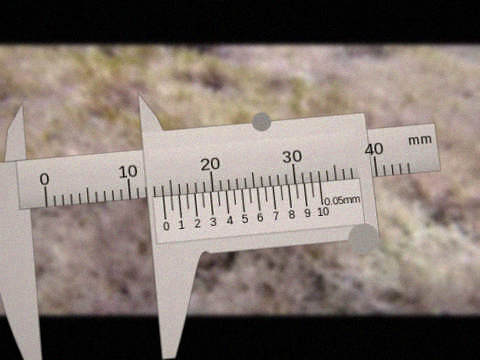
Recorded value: 14.0 mm
